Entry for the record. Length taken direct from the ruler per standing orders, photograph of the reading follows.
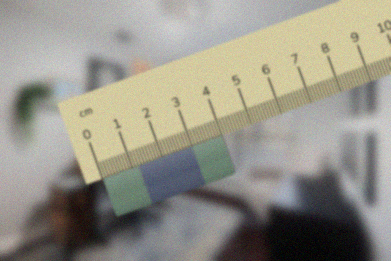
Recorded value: 4 cm
